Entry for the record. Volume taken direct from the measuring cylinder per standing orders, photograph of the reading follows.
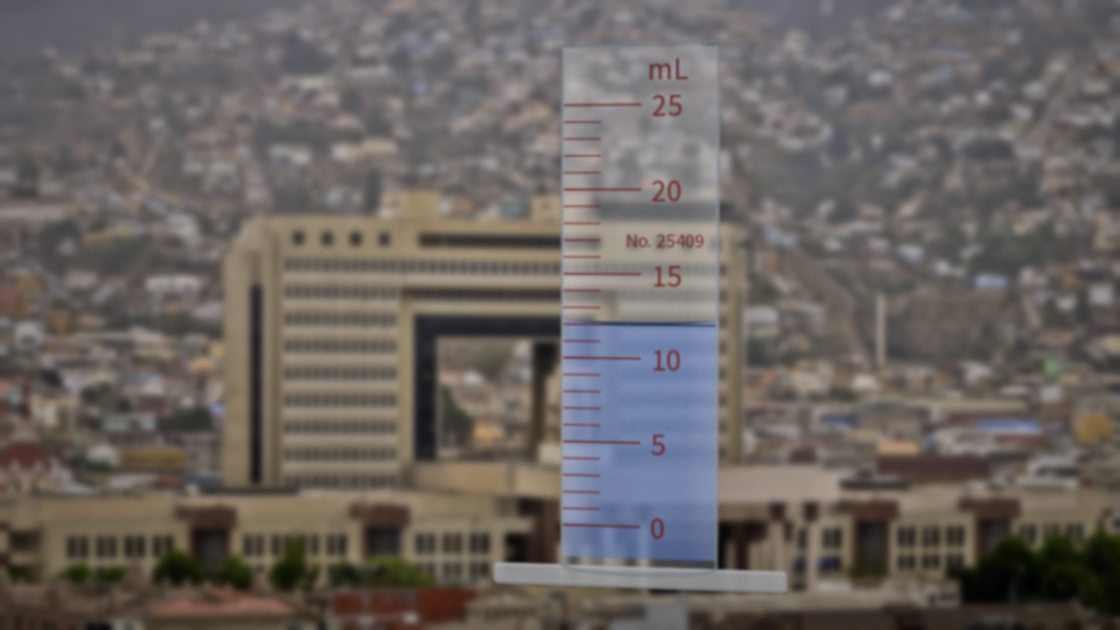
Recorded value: 12 mL
